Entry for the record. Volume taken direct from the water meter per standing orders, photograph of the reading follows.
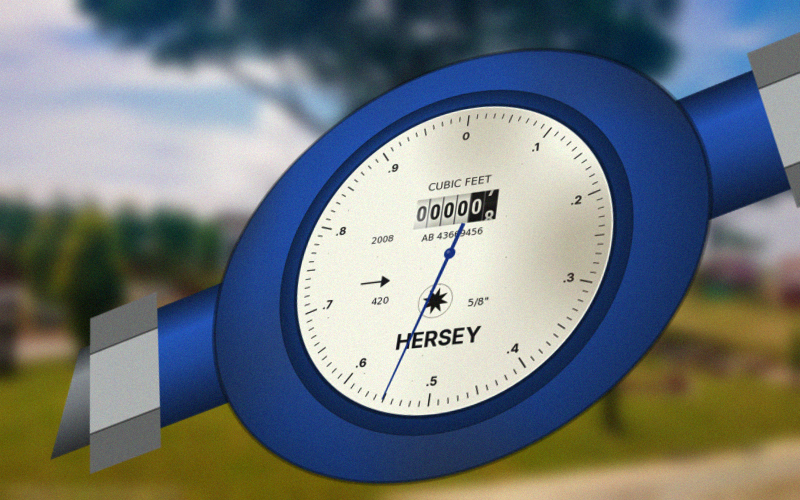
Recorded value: 7.55 ft³
